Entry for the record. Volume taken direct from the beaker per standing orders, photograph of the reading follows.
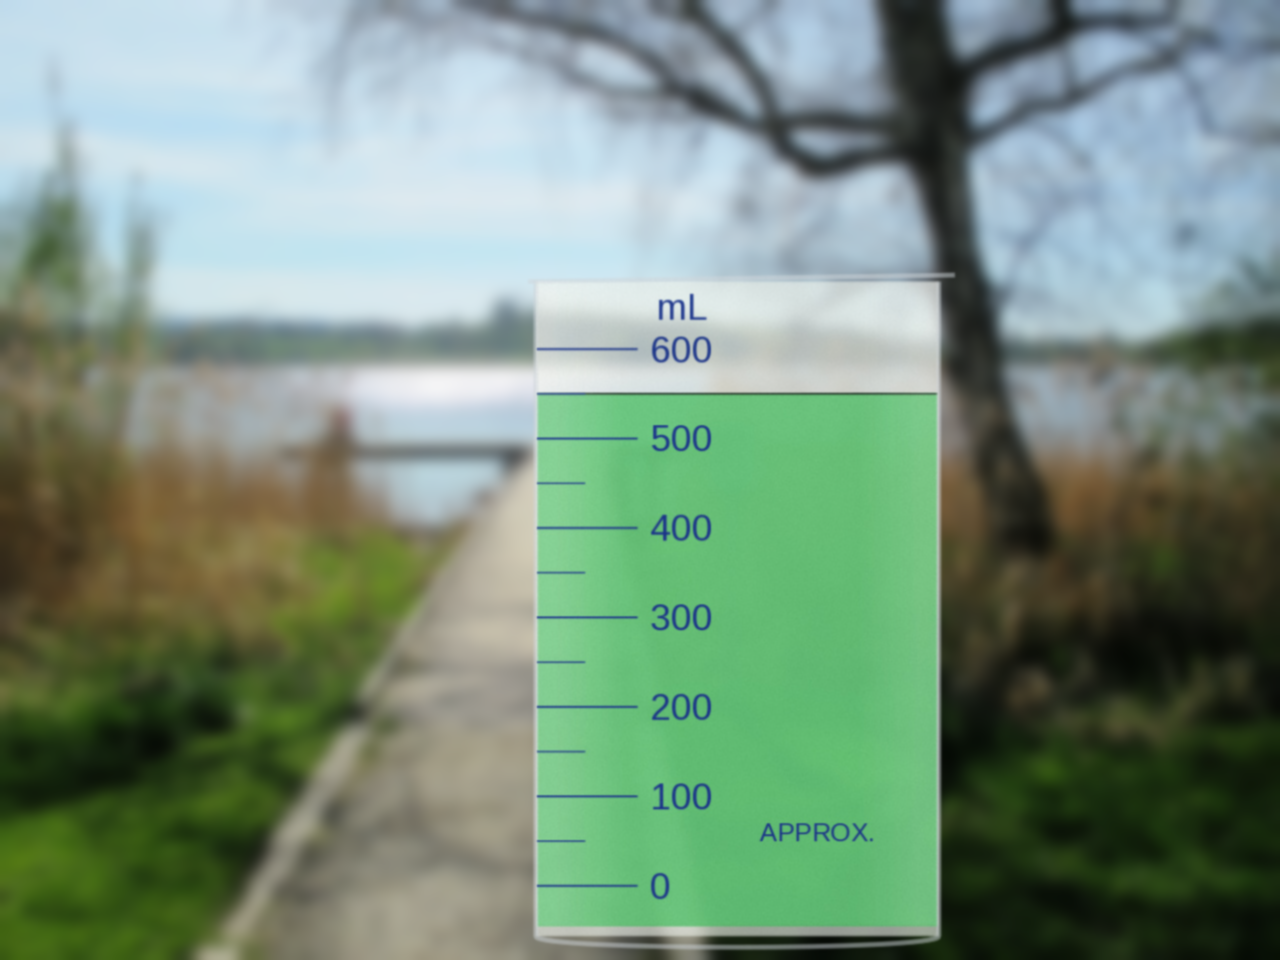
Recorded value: 550 mL
